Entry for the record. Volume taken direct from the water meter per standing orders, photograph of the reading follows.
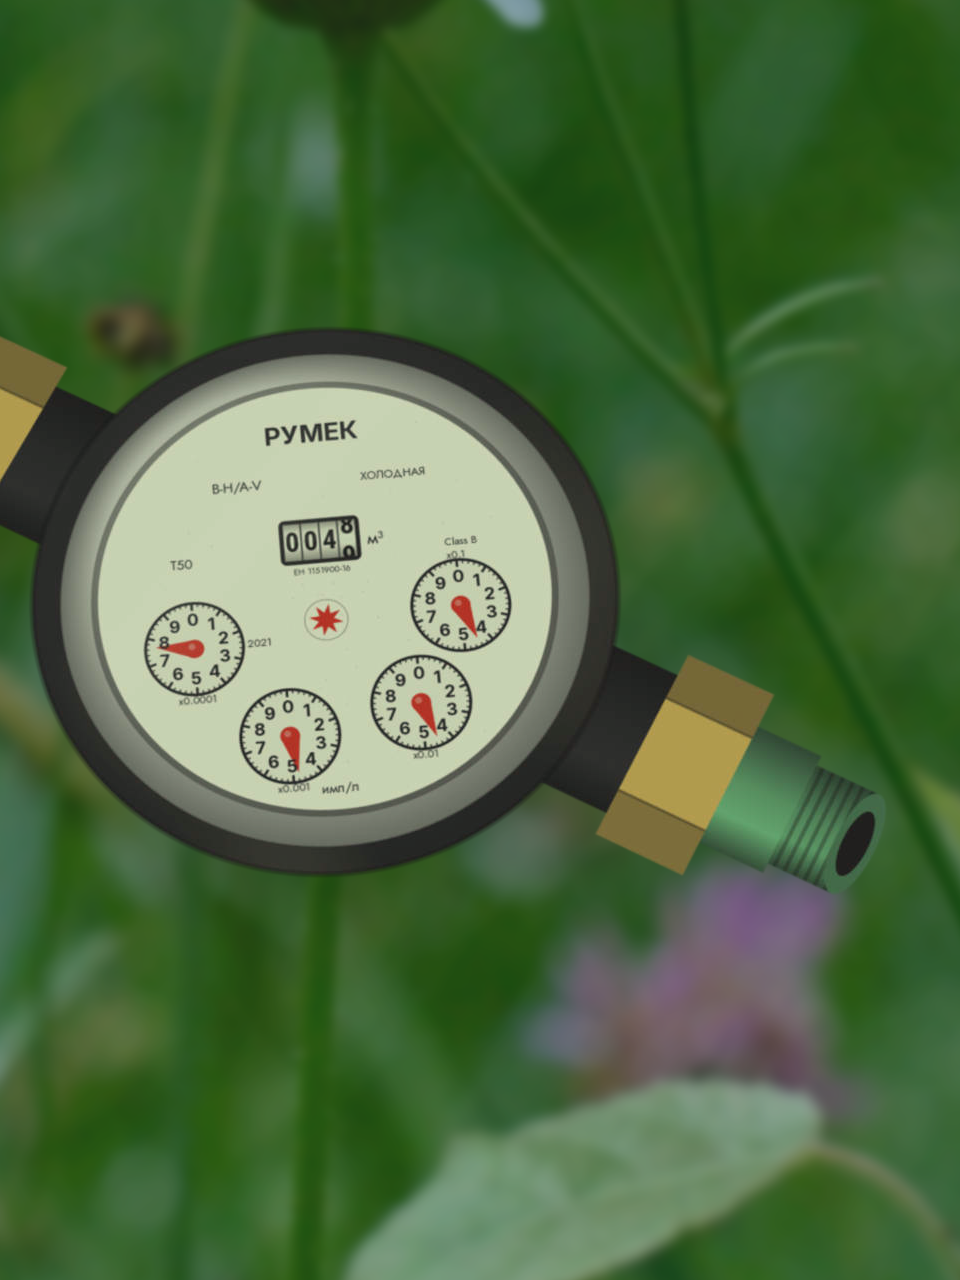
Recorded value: 48.4447 m³
